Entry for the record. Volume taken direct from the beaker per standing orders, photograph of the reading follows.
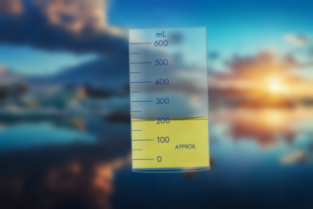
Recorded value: 200 mL
